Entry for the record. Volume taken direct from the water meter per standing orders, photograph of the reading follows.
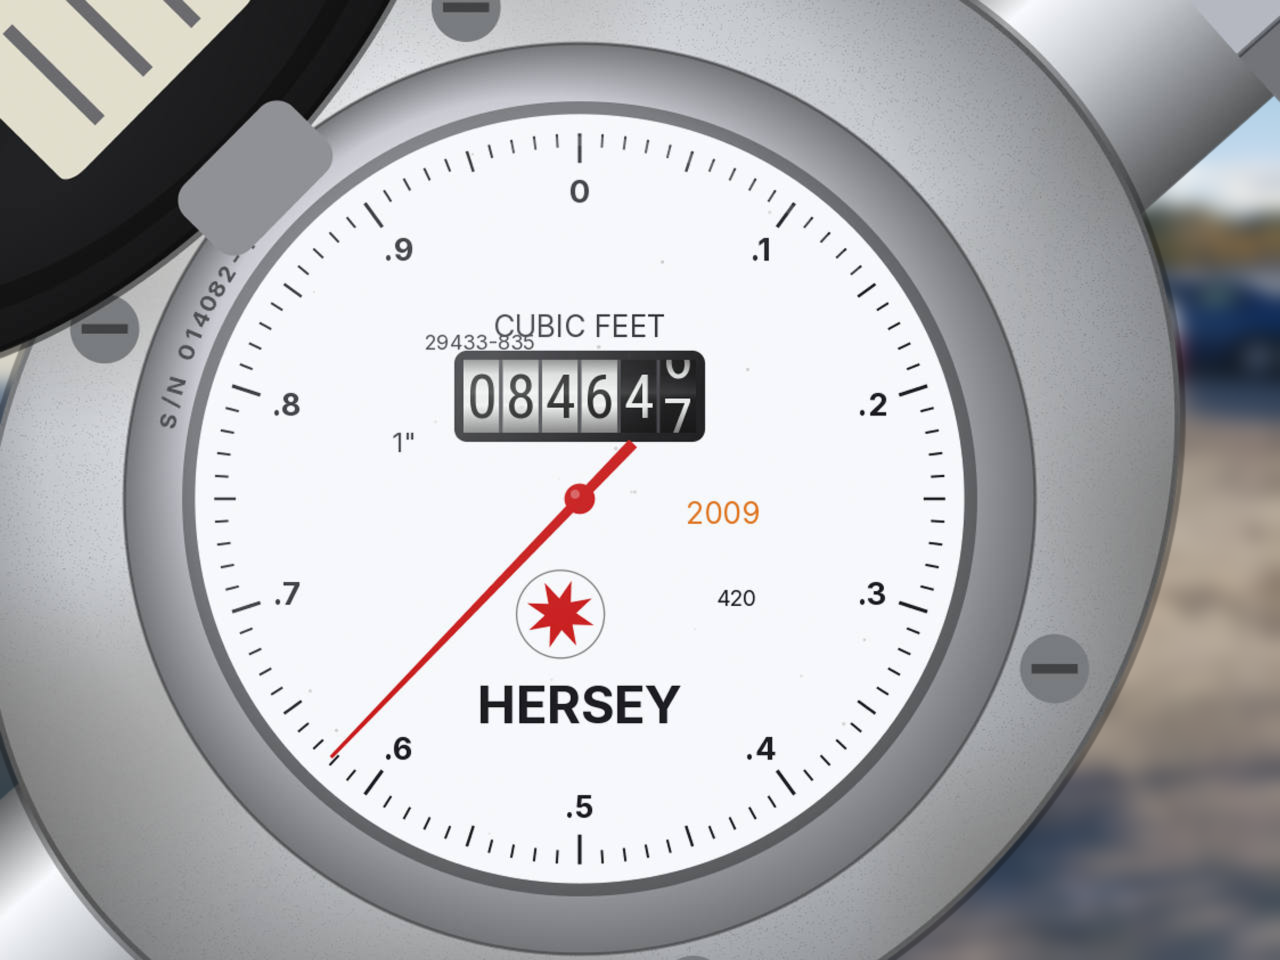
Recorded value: 84646.62 ft³
